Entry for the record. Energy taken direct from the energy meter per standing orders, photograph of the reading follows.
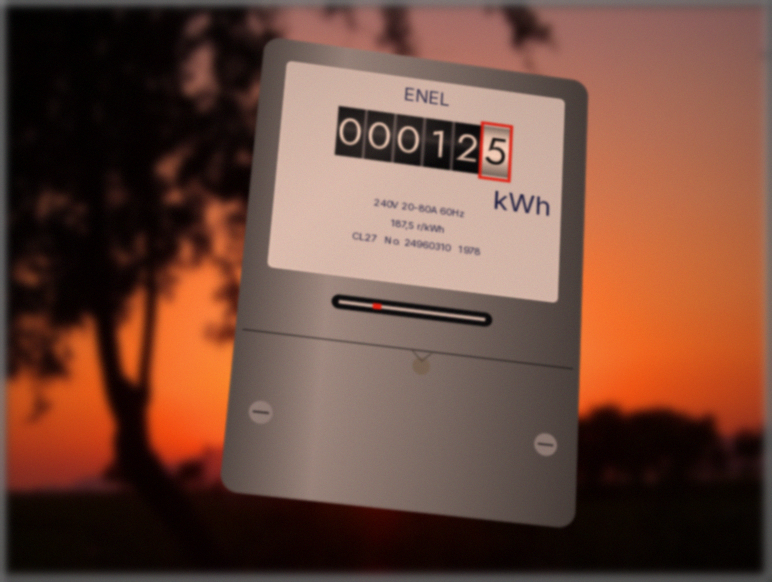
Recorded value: 12.5 kWh
